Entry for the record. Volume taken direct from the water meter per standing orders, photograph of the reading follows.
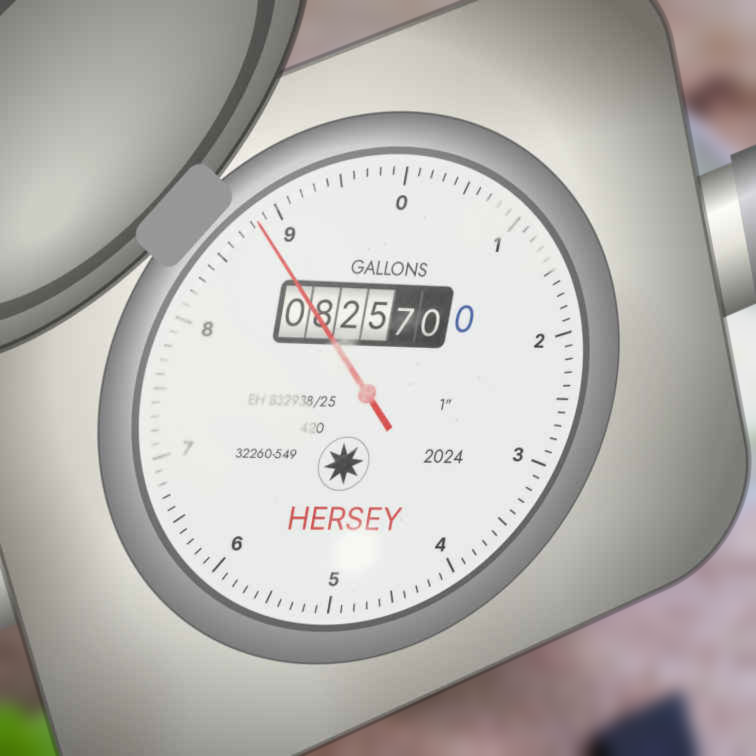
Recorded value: 825698.8 gal
